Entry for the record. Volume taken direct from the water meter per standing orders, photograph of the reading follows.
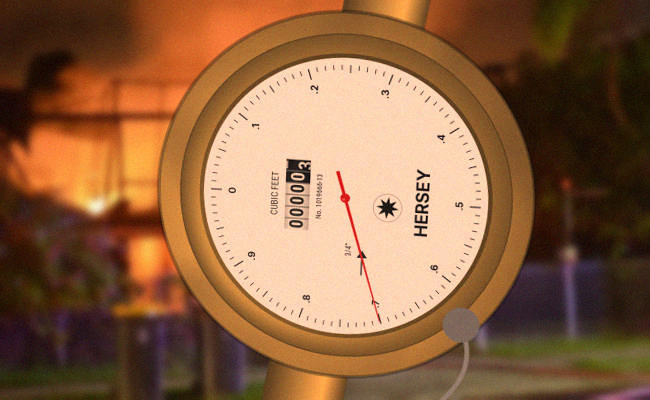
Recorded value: 2.70 ft³
